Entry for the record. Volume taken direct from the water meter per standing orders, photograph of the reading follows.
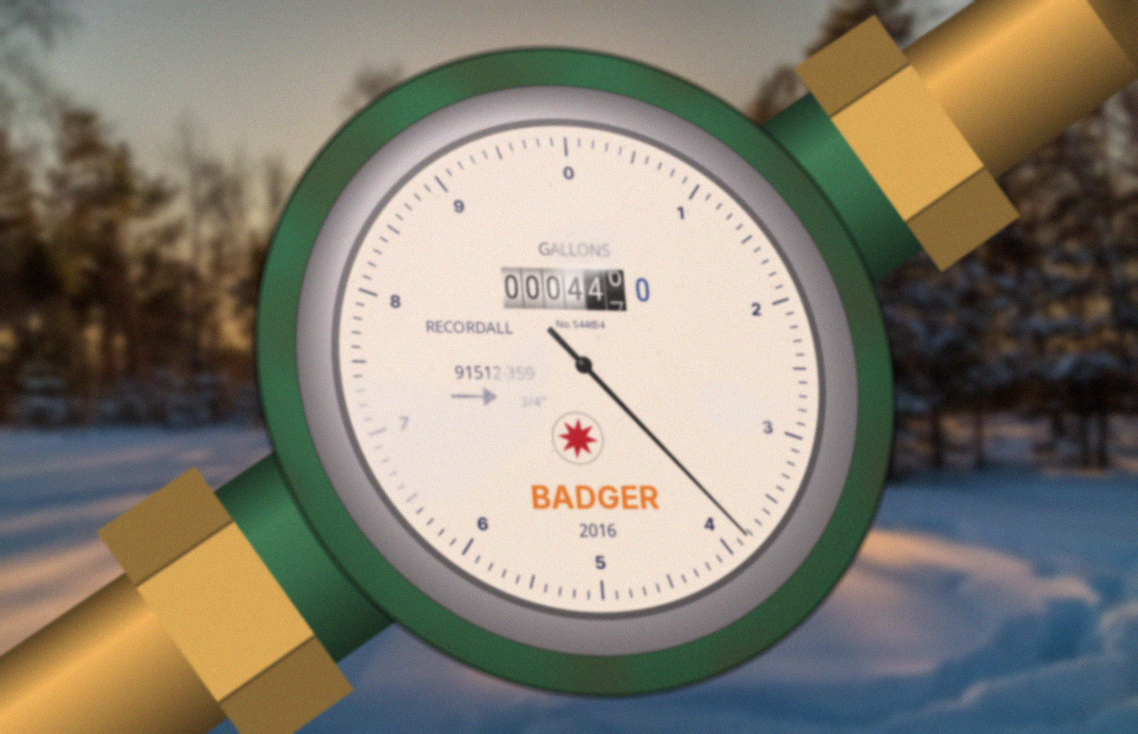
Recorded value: 4463.8 gal
